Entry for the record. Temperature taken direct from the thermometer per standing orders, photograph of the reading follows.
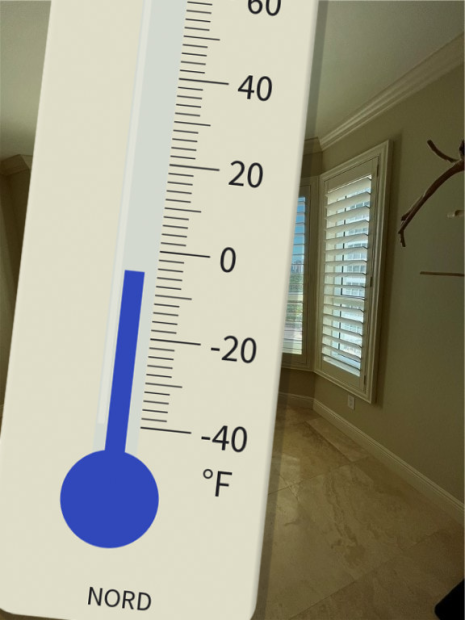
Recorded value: -5 °F
